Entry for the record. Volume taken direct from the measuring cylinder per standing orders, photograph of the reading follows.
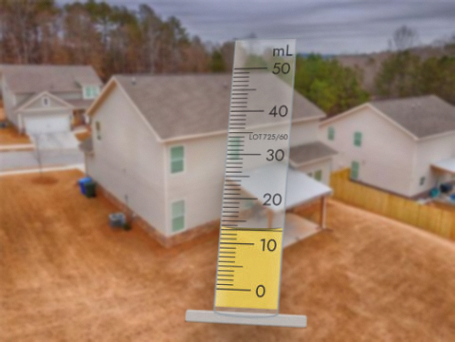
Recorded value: 13 mL
